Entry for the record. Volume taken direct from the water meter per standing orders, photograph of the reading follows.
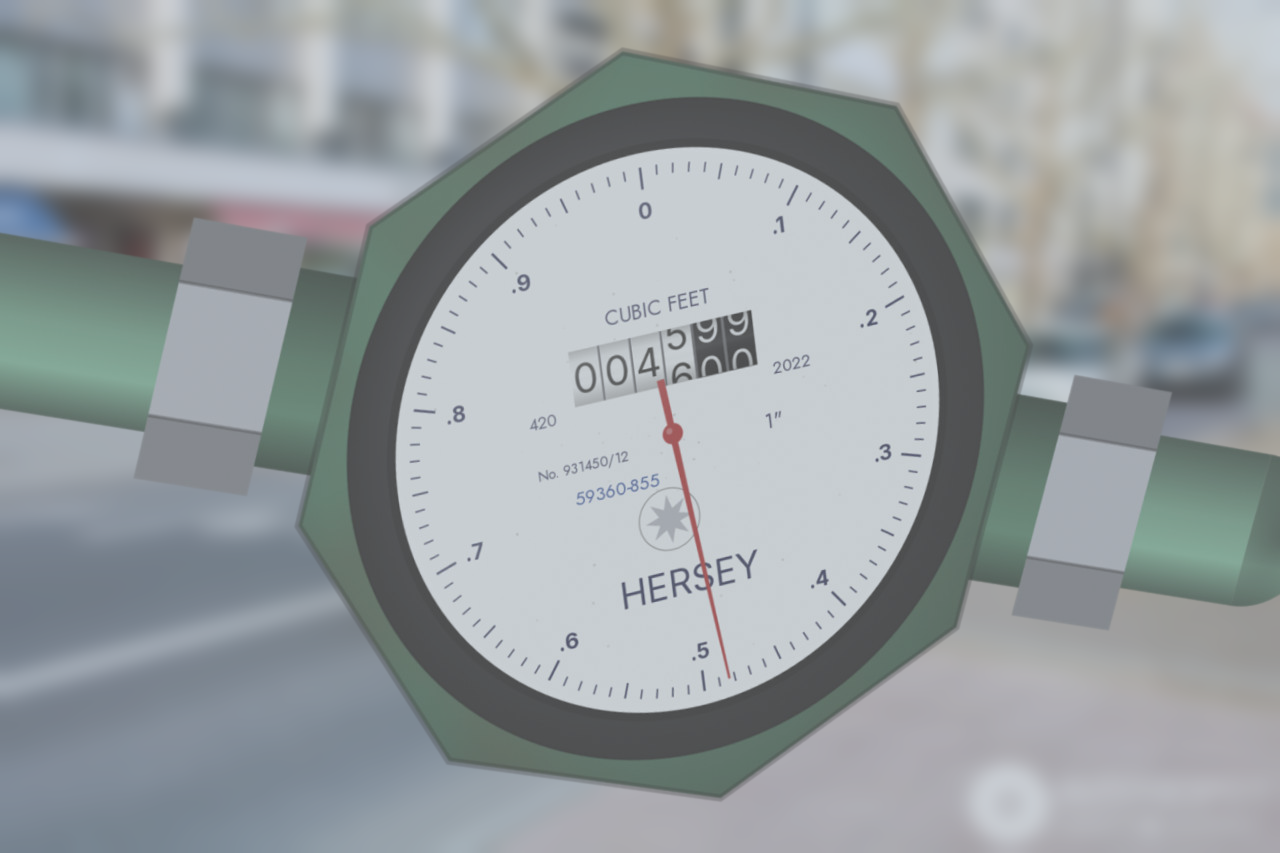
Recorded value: 4599.48 ft³
